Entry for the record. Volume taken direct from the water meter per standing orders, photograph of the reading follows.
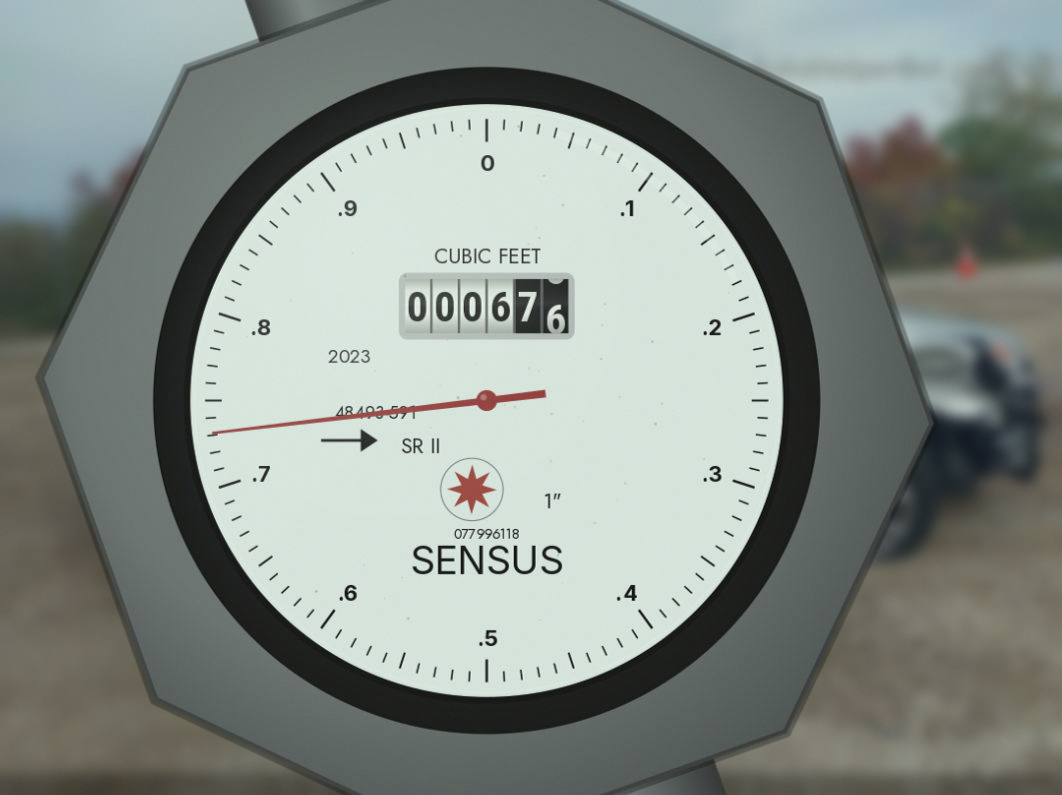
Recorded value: 675.73 ft³
